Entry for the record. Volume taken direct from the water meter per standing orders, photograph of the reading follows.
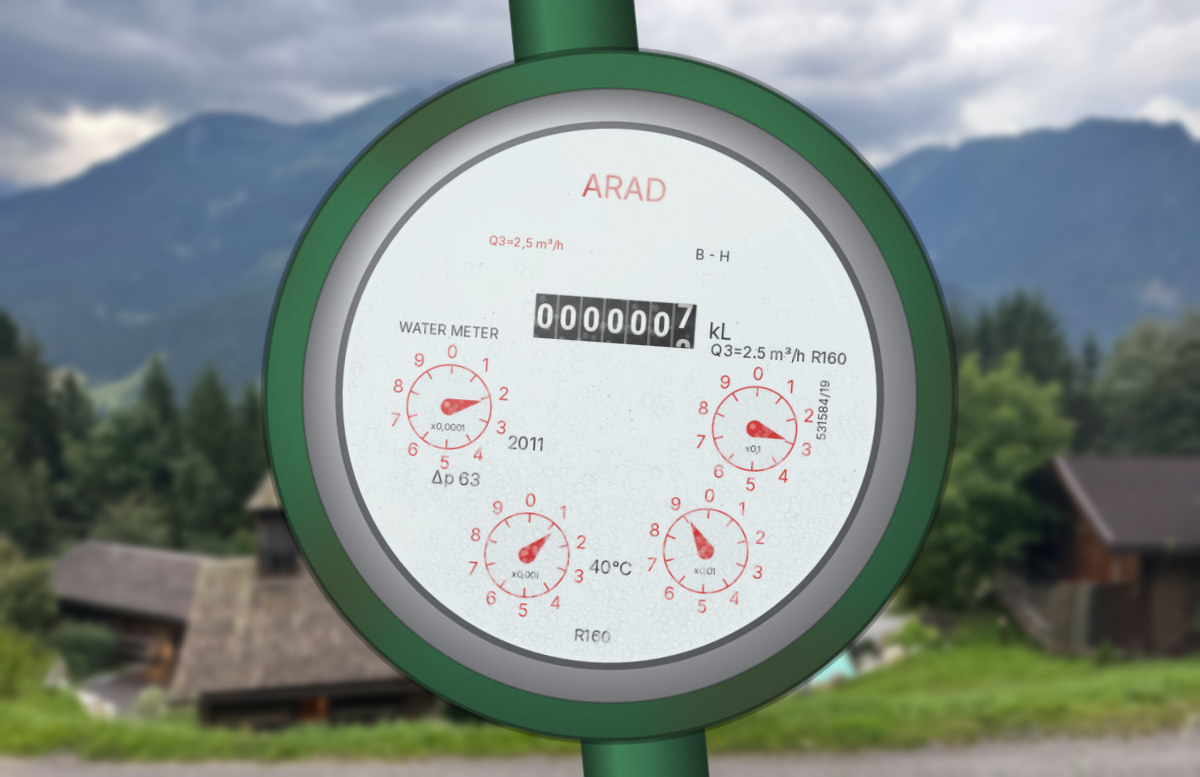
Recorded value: 7.2912 kL
